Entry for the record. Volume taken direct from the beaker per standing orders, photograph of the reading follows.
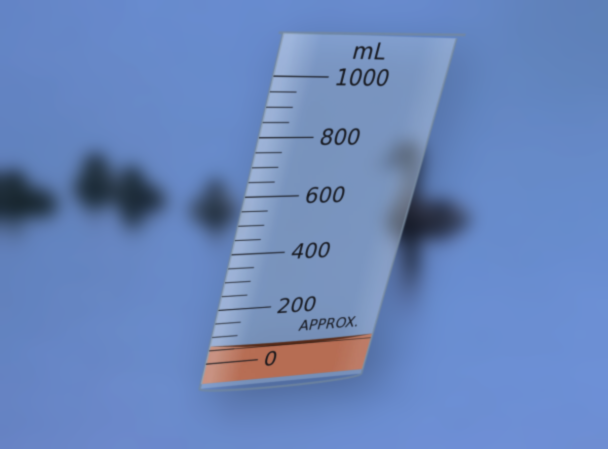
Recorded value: 50 mL
